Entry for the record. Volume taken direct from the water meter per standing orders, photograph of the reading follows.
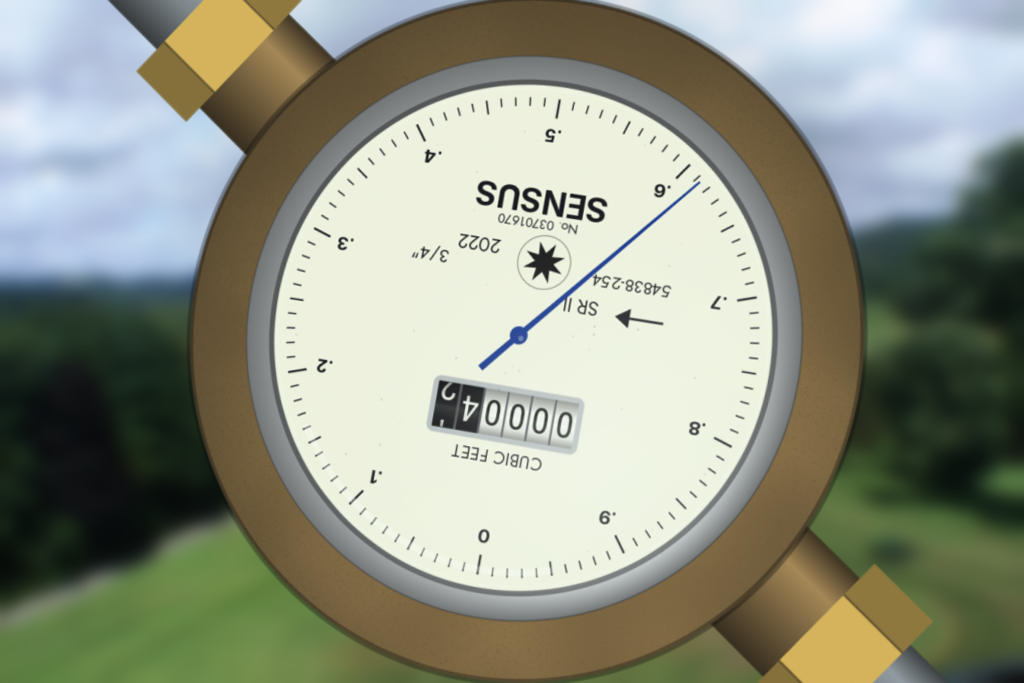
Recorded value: 41.61 ft³
